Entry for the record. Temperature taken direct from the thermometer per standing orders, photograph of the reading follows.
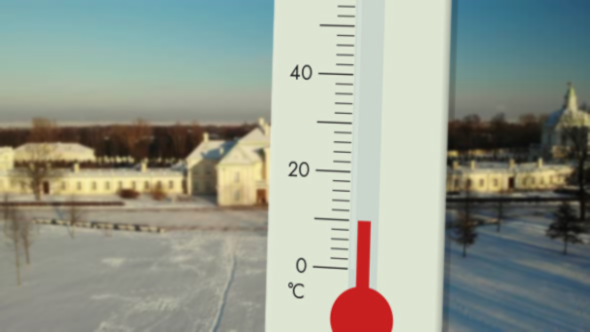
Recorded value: 10 °C
